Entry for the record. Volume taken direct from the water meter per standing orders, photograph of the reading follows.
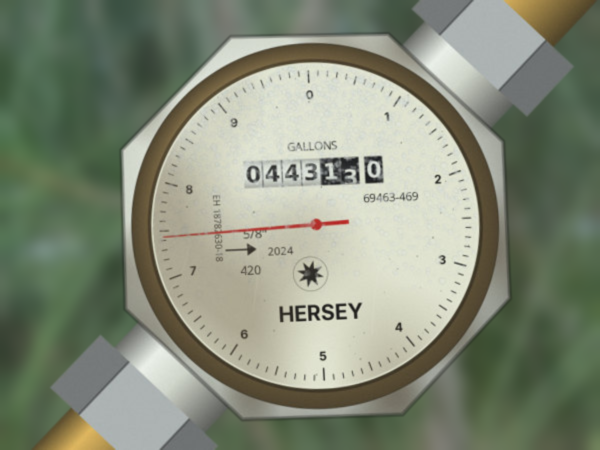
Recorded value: 443127.4 gal
